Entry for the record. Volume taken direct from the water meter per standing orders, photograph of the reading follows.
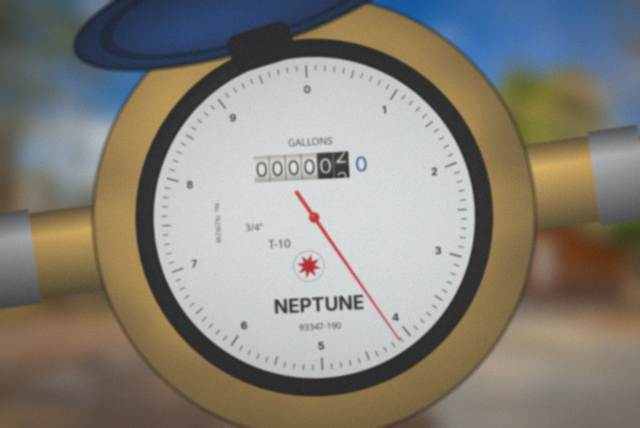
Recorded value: 24.1 gal
